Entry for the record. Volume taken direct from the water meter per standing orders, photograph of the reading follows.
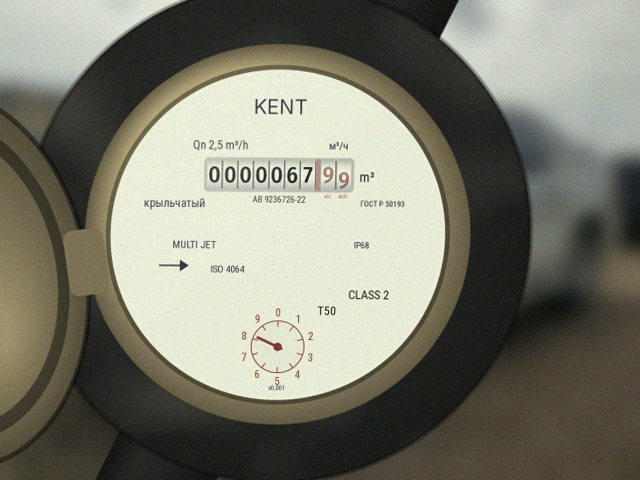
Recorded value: 67.988 m³
